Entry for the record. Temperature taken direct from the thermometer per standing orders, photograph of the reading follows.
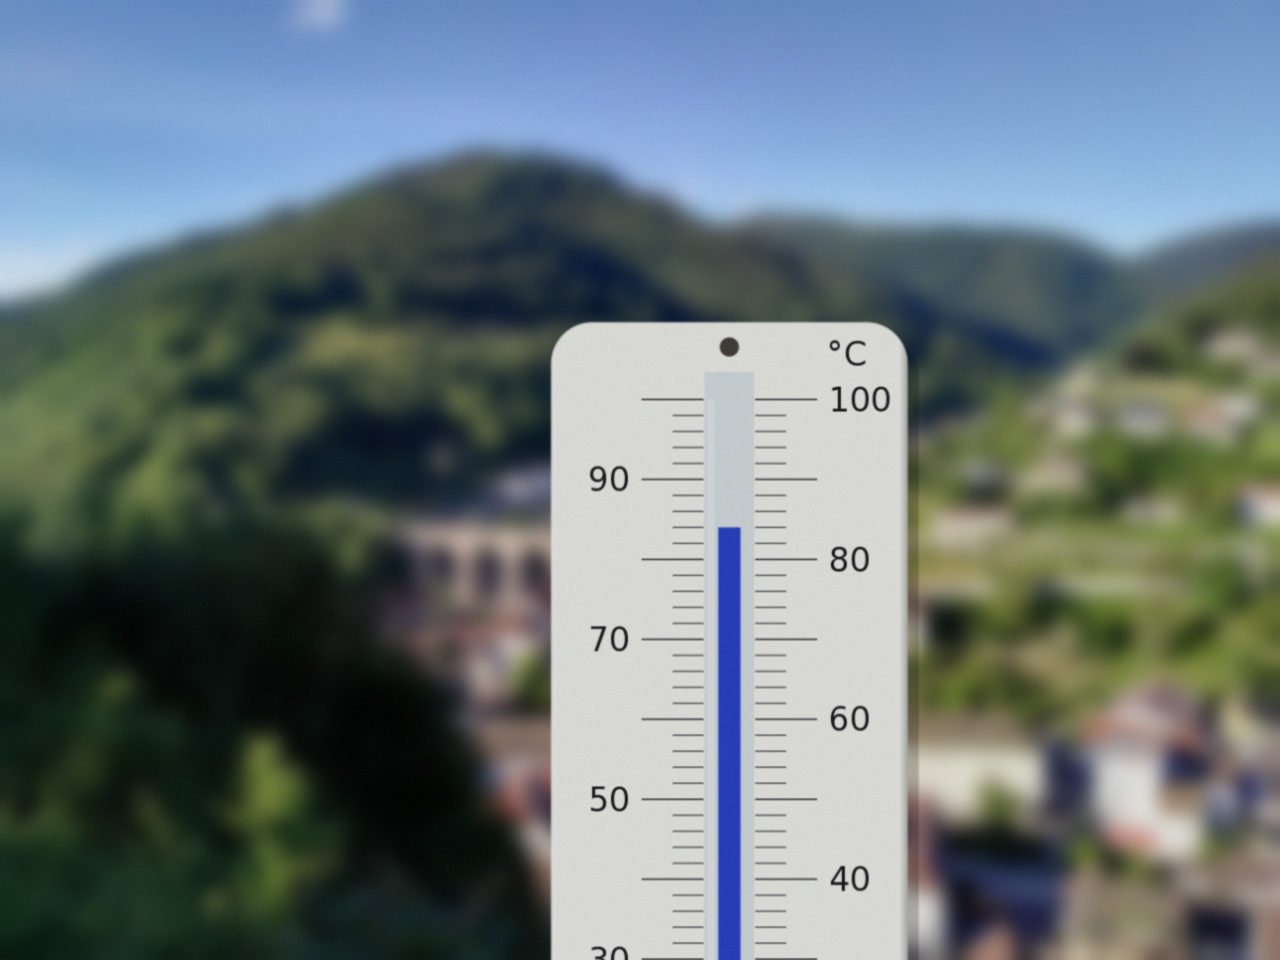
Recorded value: 84 °C
